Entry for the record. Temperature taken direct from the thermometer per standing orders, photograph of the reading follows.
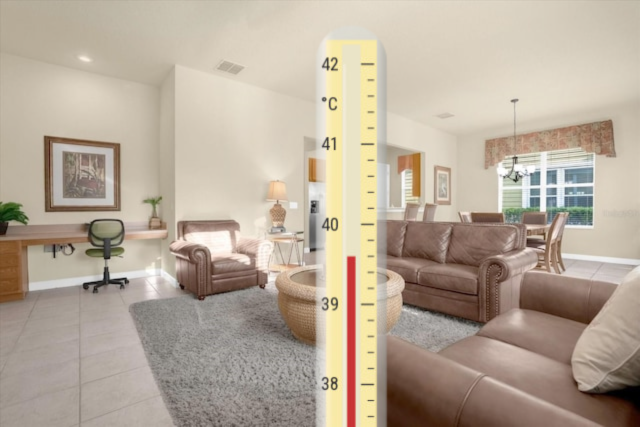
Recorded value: 39.6 °C
